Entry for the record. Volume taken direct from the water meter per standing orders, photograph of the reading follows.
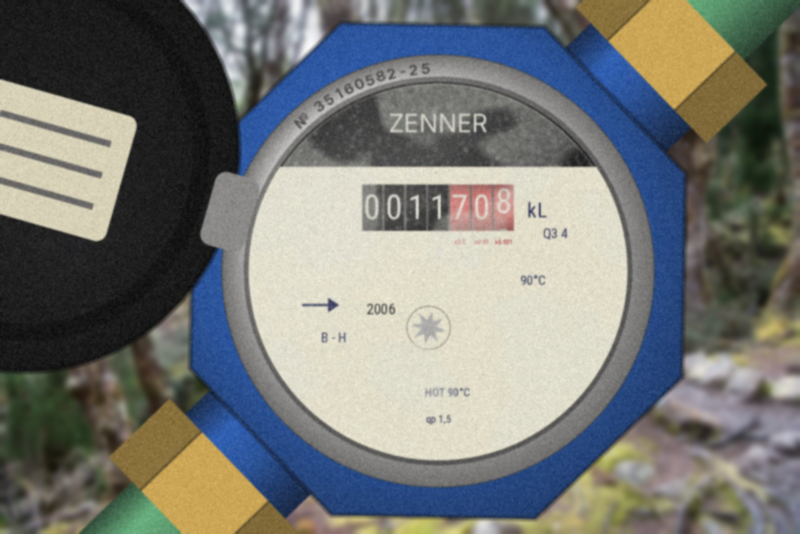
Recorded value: 11.708 kL
